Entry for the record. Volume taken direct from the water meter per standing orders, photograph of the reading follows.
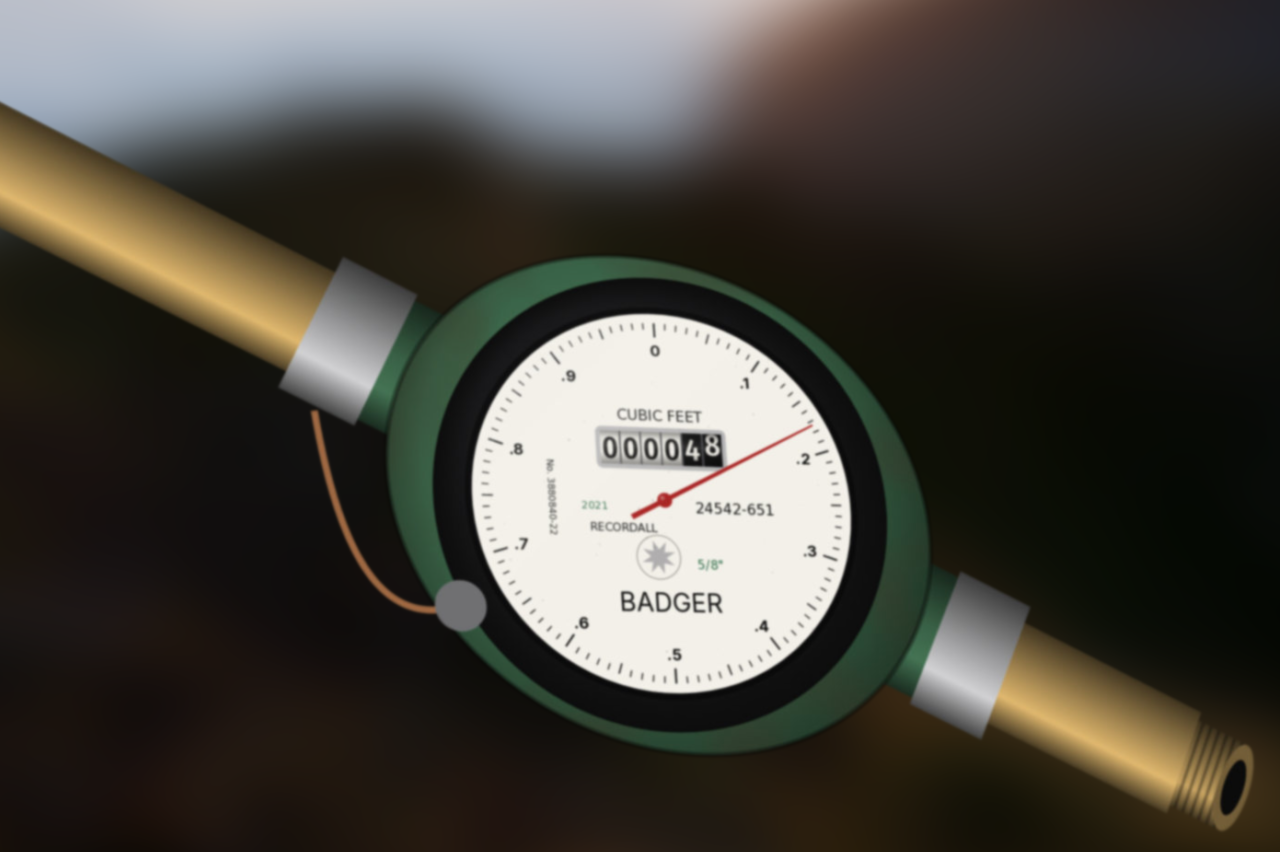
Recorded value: 48.17 ft³
